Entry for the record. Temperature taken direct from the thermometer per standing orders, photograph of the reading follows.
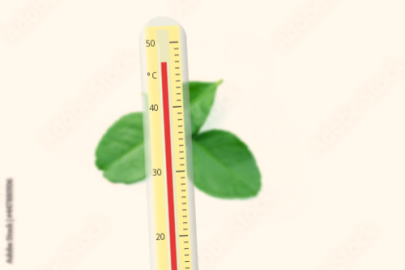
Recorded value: 47 °C
